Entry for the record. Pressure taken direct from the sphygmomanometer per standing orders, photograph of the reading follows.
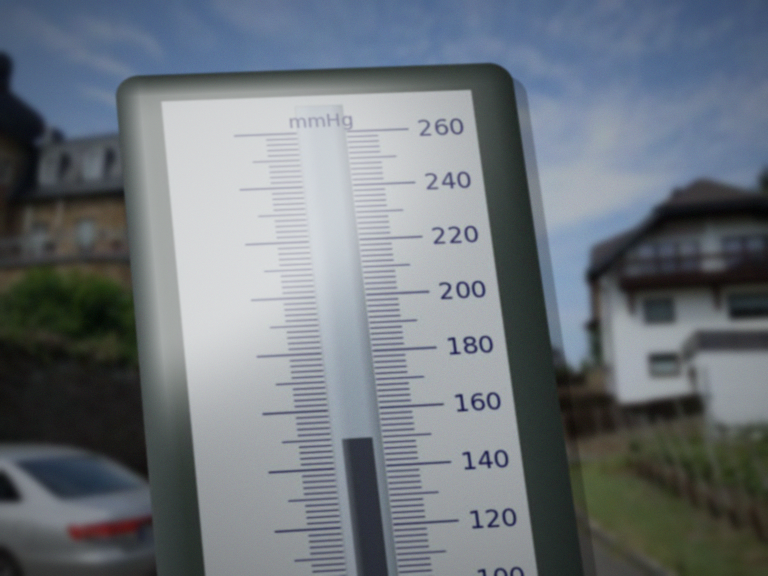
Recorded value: 150 mmHg
